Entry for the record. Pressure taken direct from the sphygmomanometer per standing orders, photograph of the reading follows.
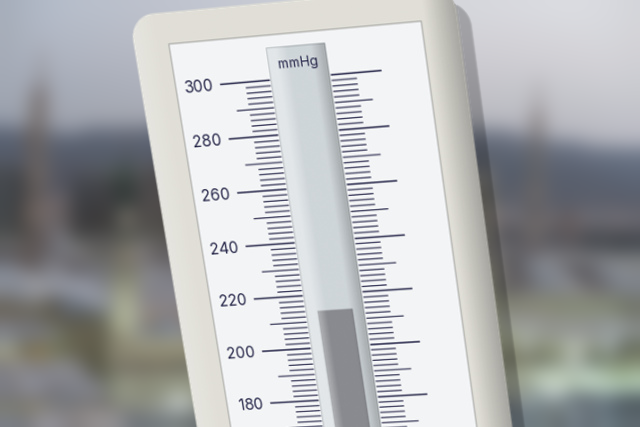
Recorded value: 214 mmHg
